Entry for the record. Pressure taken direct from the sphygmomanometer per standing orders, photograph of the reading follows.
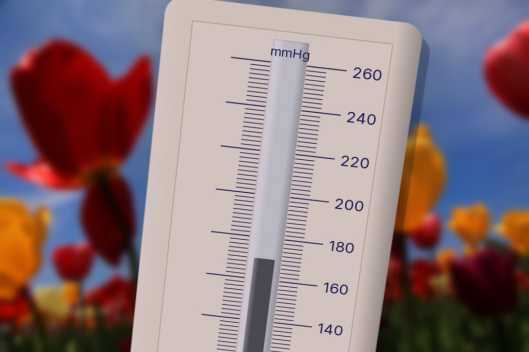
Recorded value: 170 mmHg
